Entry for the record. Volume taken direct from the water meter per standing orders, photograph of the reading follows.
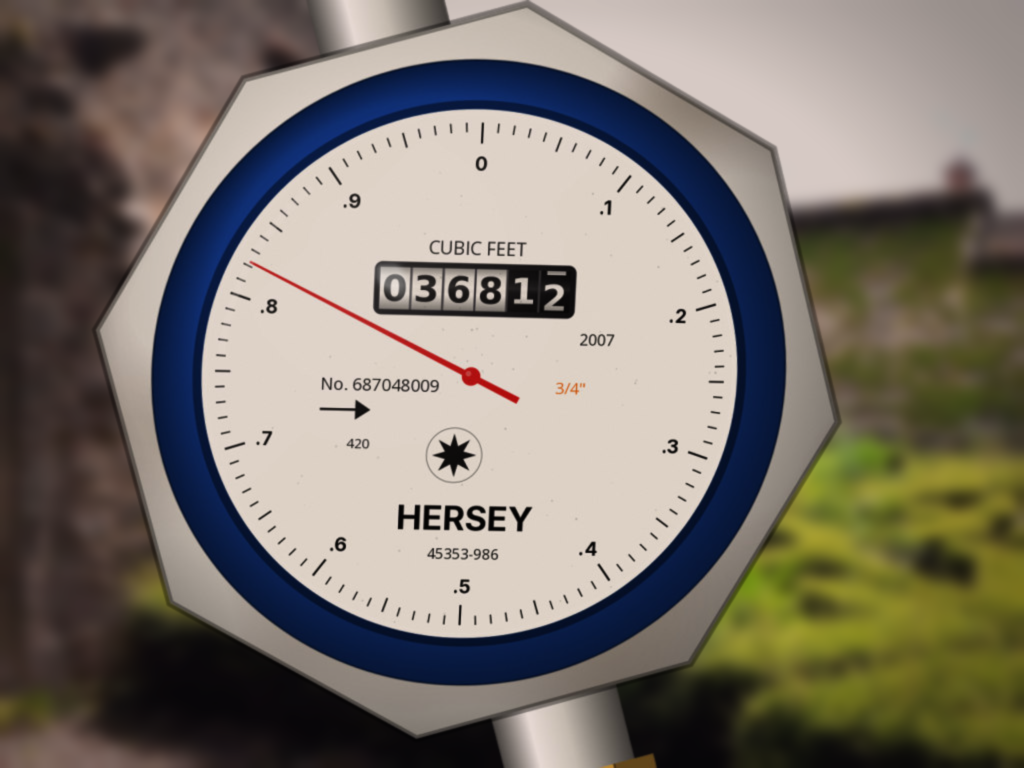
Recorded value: 36811.82 ft³
